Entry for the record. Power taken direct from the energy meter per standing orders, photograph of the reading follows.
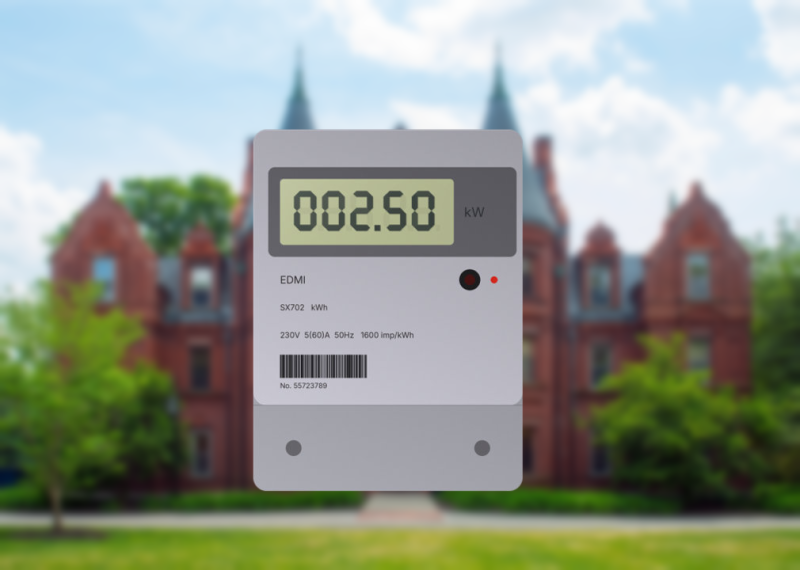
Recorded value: 2.50 kW
